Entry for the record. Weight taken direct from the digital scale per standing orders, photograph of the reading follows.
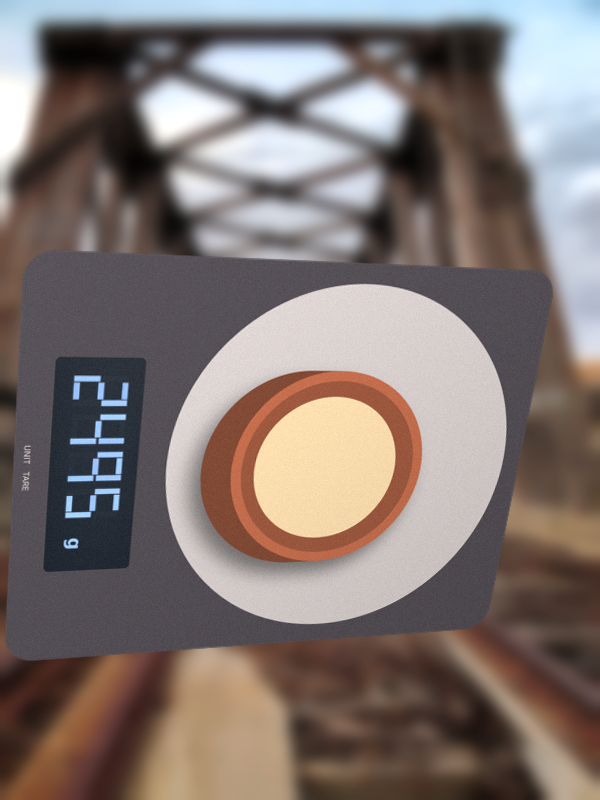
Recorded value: 2495 g
